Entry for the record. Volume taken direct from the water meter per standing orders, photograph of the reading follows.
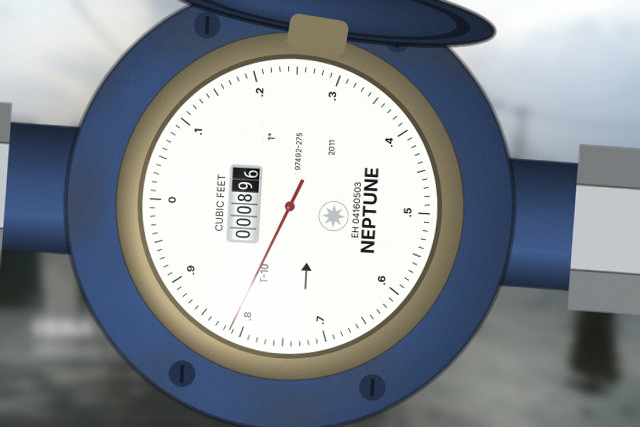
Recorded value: 895.81 ft³
